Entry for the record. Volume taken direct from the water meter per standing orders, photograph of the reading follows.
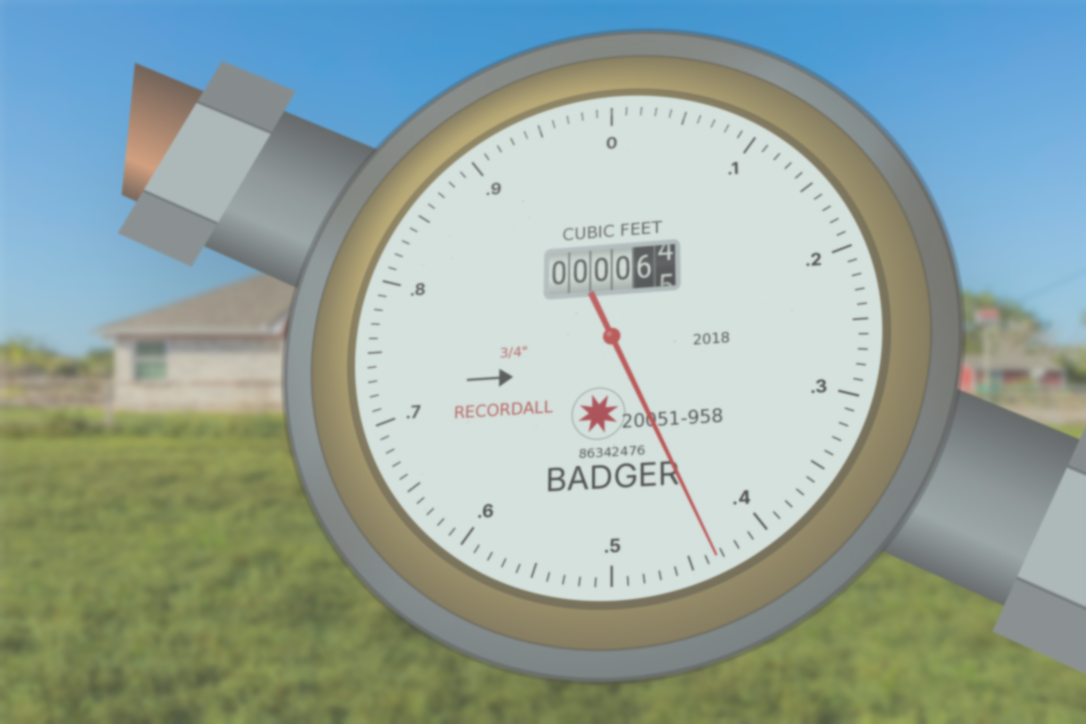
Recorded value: 64.43 ft³
